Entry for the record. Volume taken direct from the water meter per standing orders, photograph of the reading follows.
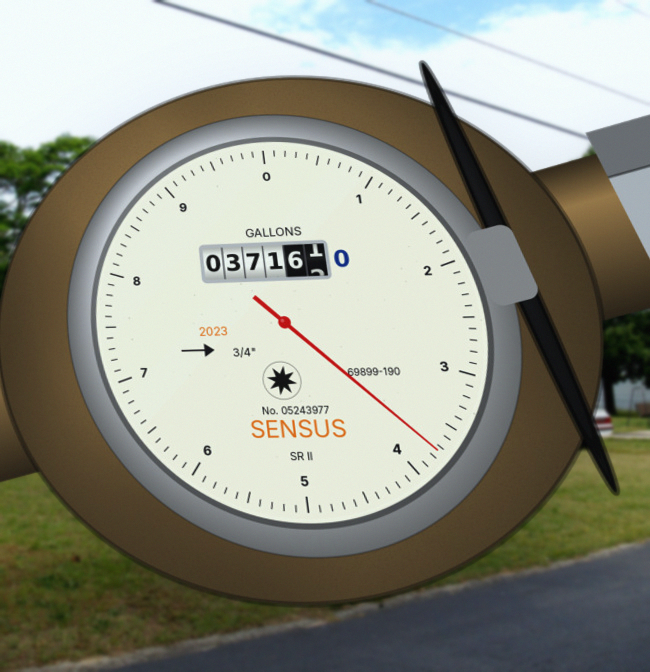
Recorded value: 371613.7 gal
